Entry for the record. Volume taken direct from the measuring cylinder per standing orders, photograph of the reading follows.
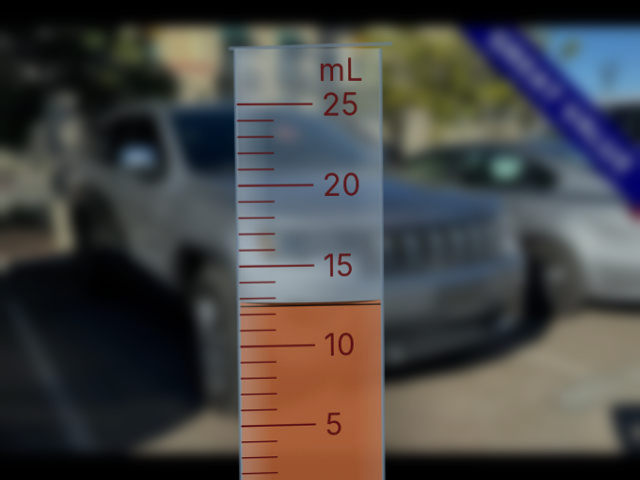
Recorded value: 12.5 mL
